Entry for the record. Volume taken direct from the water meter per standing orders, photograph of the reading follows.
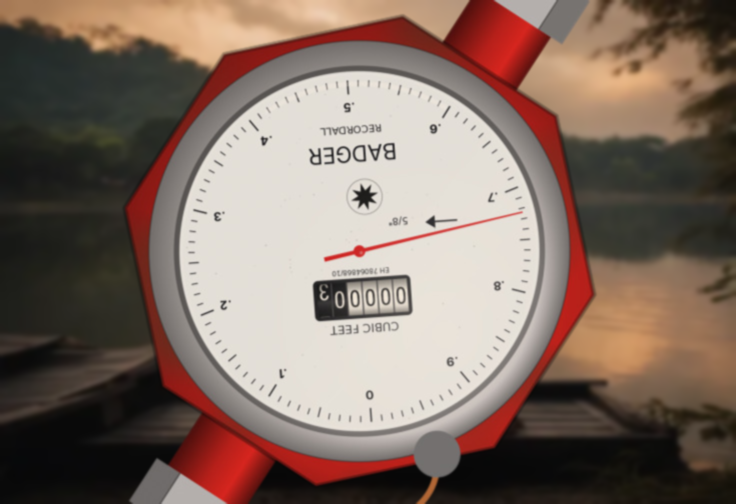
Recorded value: 2.72 ft³
